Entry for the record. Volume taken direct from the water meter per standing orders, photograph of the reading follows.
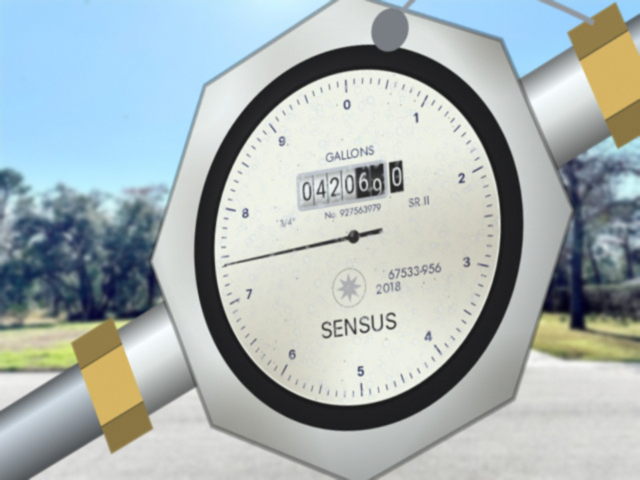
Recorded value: 420687.4 gal
